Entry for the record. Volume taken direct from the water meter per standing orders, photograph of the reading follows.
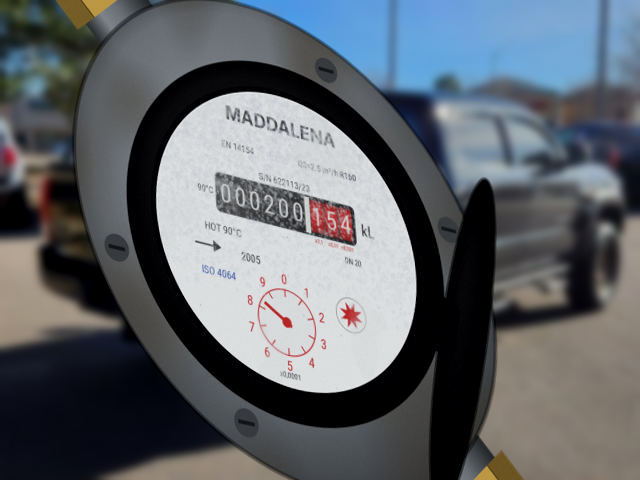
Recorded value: 200.1548 kL
